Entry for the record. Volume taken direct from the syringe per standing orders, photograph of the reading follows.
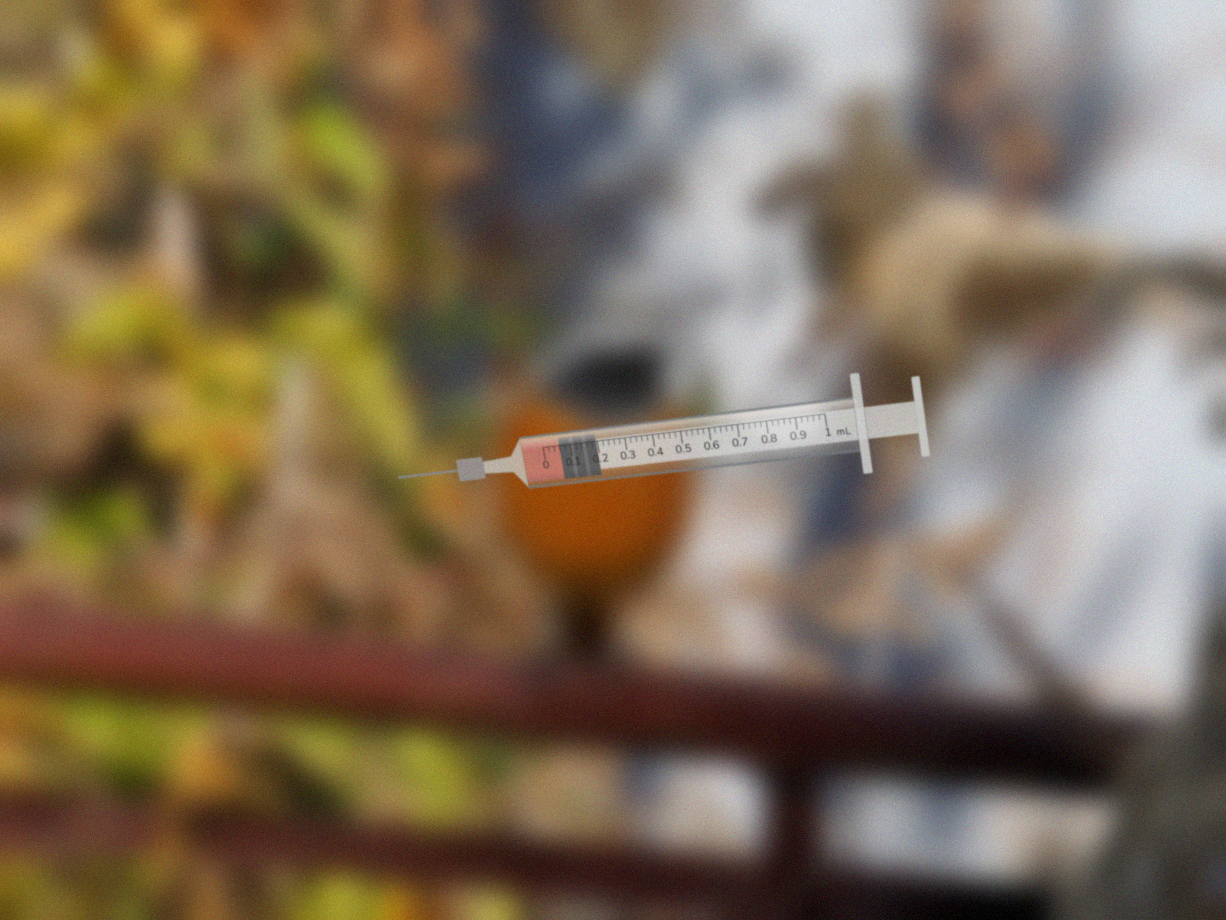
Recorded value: 0.06 mL
